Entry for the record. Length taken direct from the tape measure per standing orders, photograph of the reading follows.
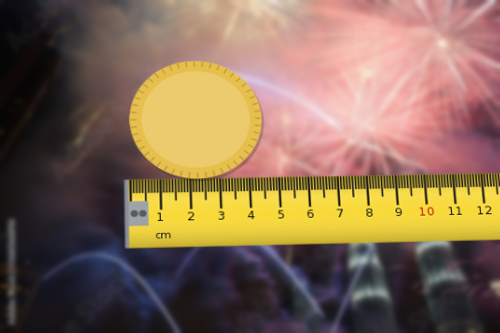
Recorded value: 4.5 cm
